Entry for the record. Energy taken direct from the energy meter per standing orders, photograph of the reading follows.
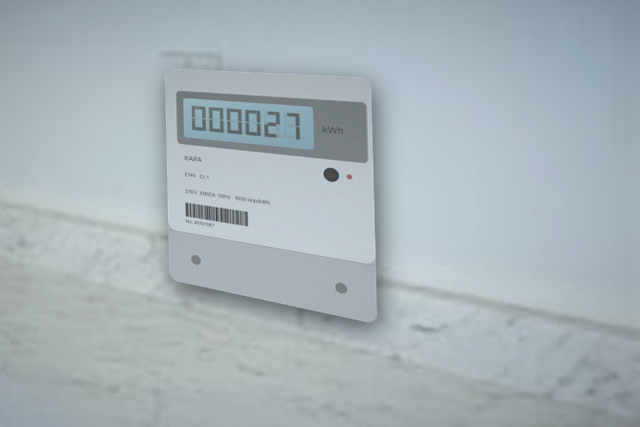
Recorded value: 27 kWh
